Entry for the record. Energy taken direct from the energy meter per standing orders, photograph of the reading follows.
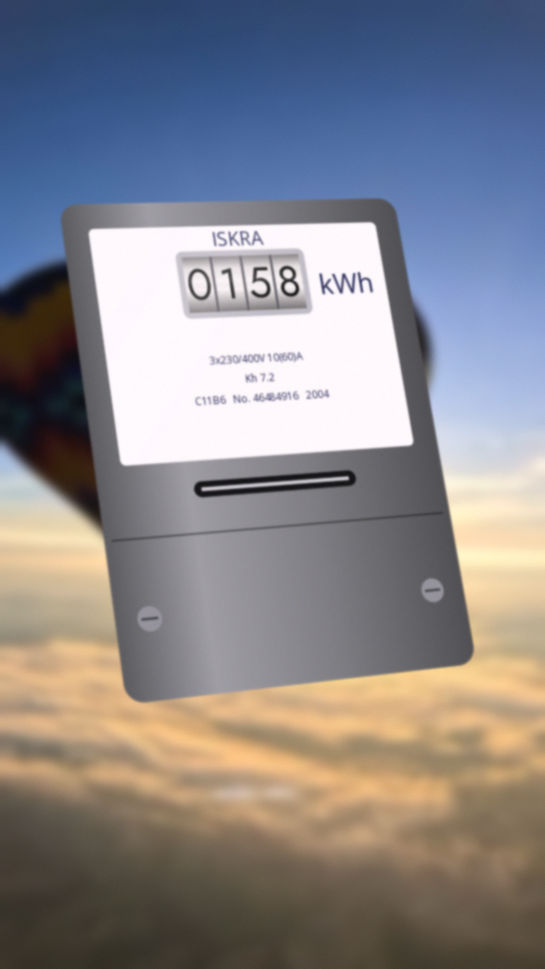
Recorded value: 158 kWh
